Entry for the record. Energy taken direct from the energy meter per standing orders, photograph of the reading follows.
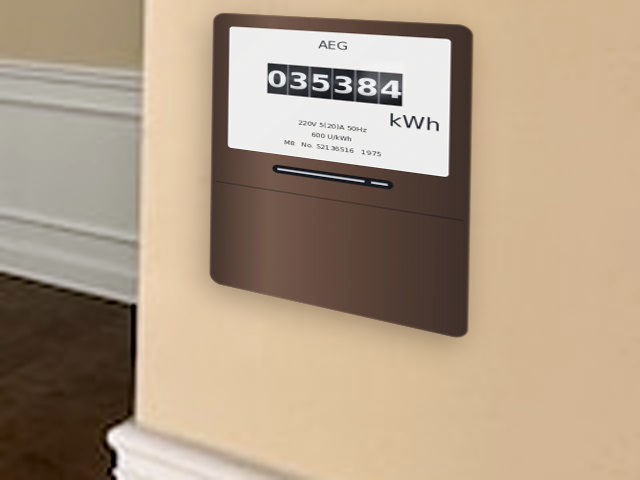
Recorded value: 35384 kWh
